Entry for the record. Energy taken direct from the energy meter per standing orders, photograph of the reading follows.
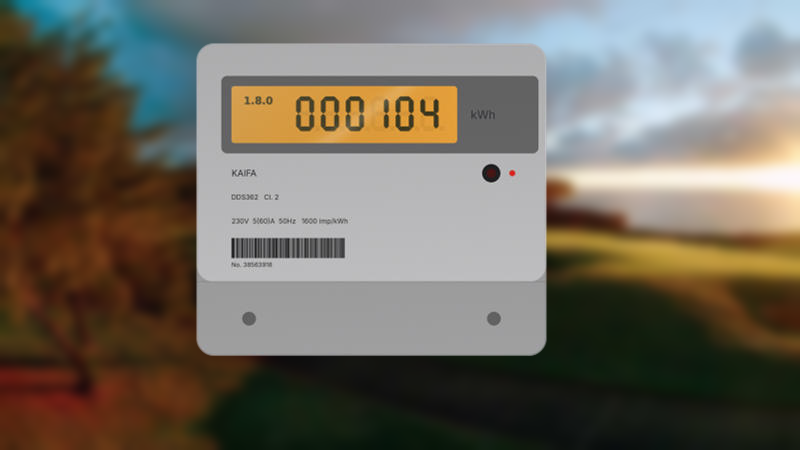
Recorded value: 104 kWh
